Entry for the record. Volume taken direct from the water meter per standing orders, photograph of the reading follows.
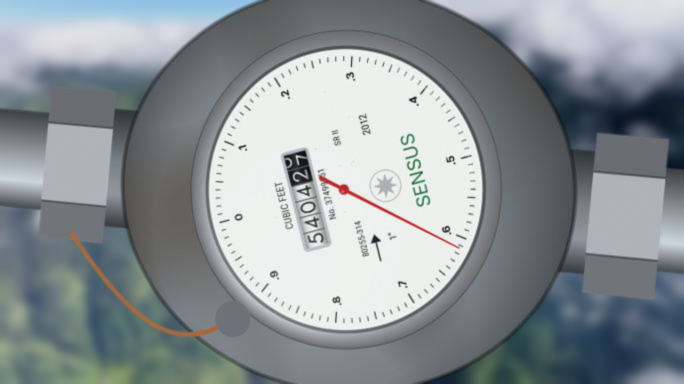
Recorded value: 540426.61 ft³
